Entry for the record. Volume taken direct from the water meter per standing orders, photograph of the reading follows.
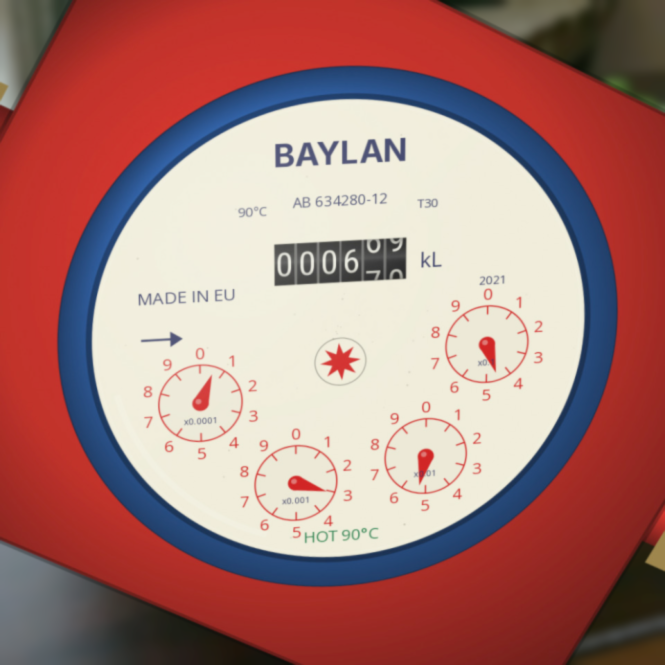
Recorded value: 669.4530 kL
